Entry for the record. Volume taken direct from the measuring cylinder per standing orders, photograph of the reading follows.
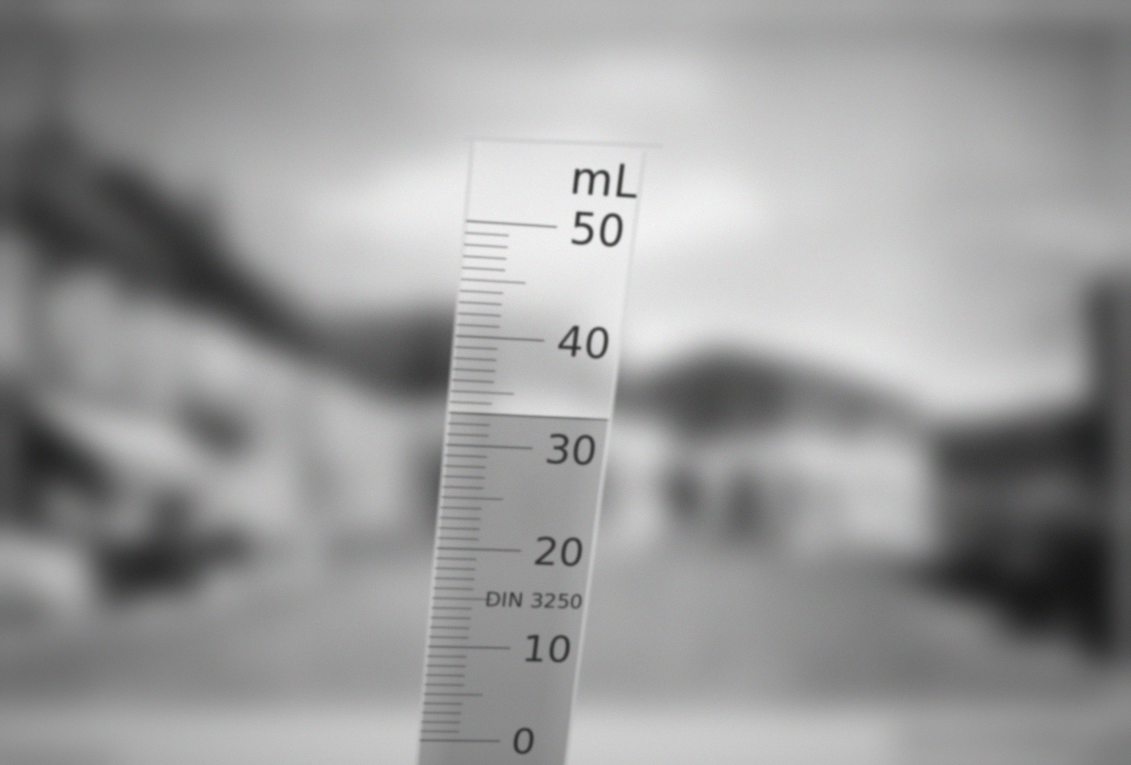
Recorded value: 33 mL
